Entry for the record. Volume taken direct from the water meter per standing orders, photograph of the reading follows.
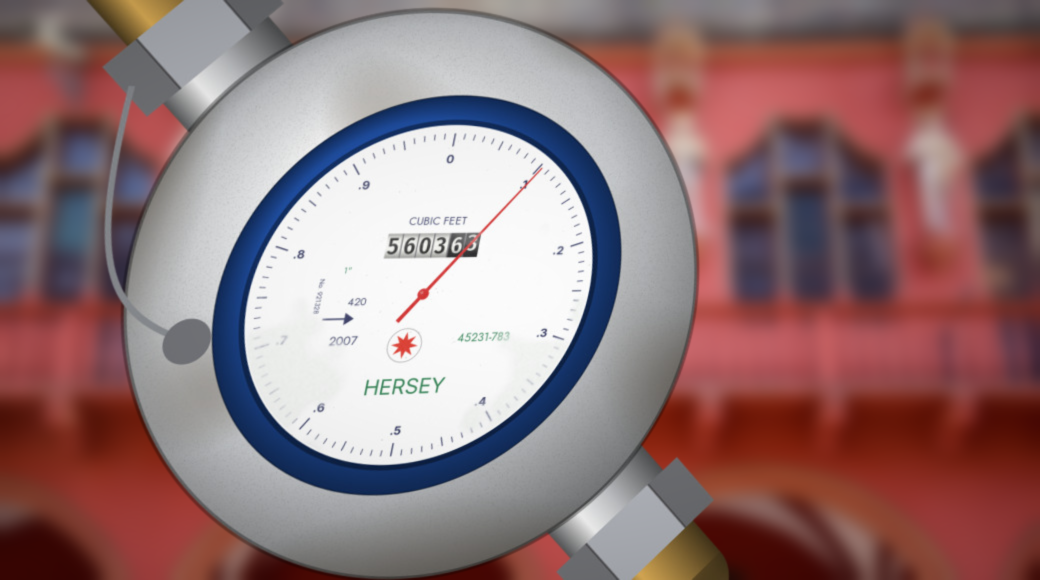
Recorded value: 560363.10 ft³
